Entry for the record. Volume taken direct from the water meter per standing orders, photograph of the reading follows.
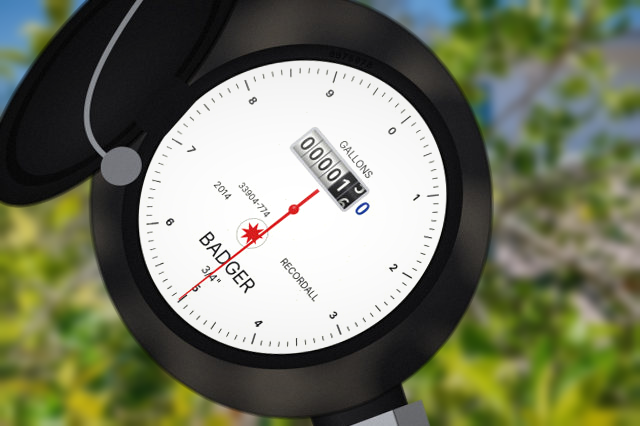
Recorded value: 155.0 gal
